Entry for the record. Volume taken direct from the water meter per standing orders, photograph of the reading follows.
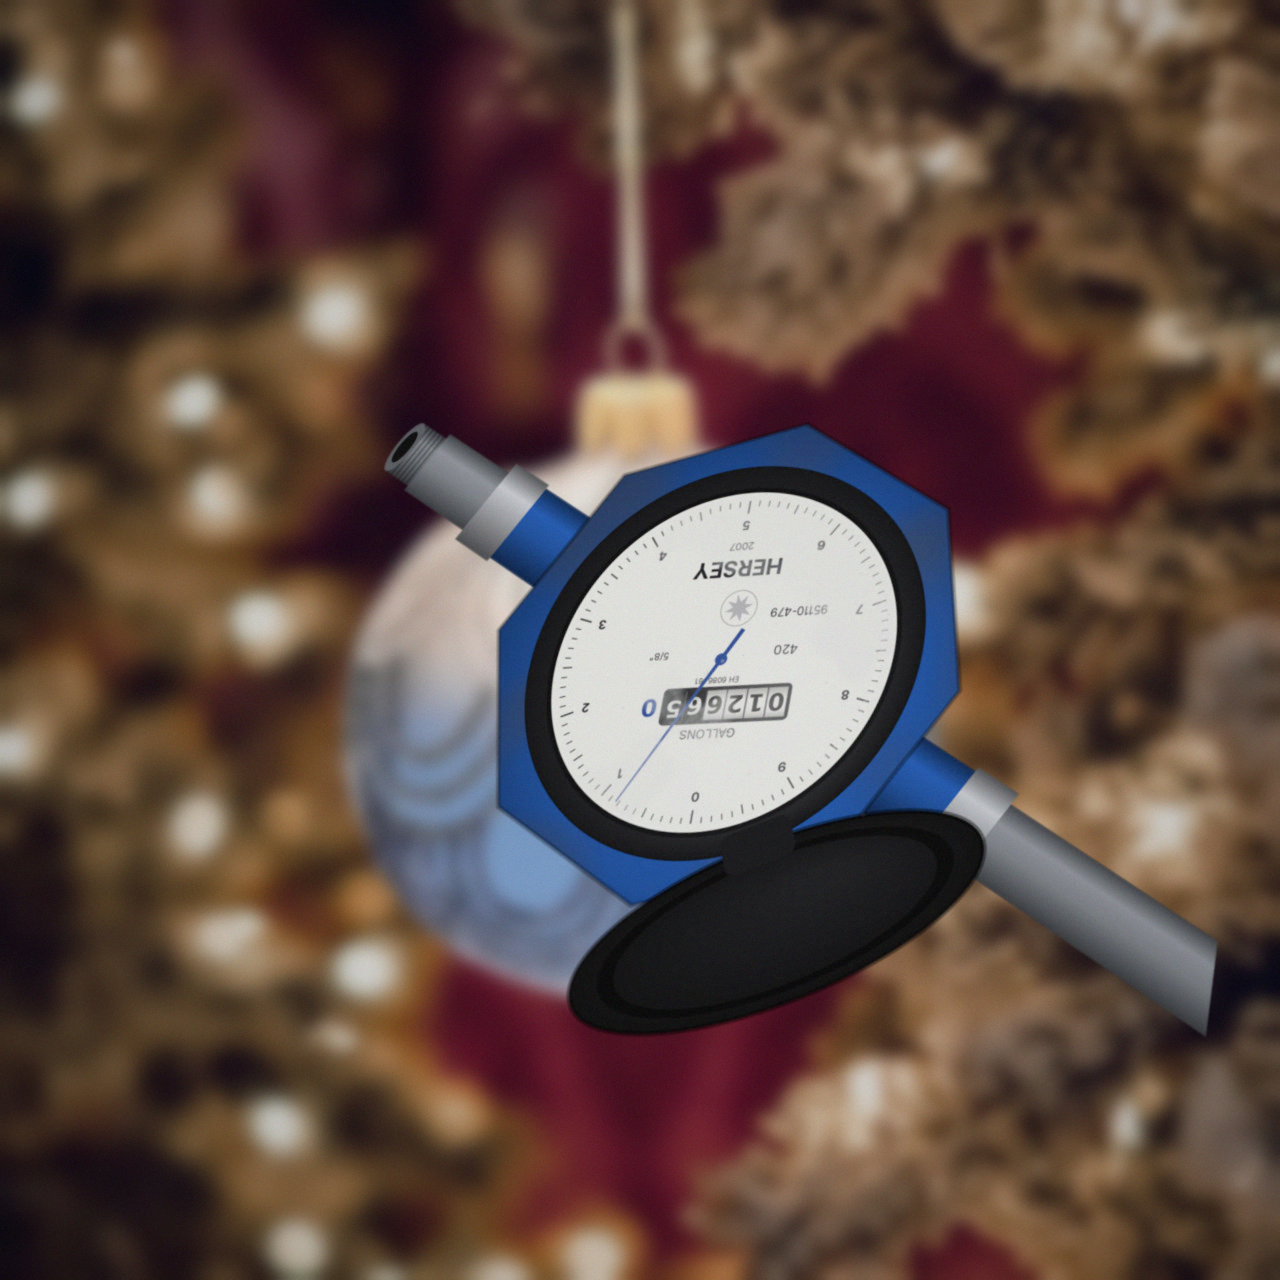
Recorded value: 126650.8 gal
